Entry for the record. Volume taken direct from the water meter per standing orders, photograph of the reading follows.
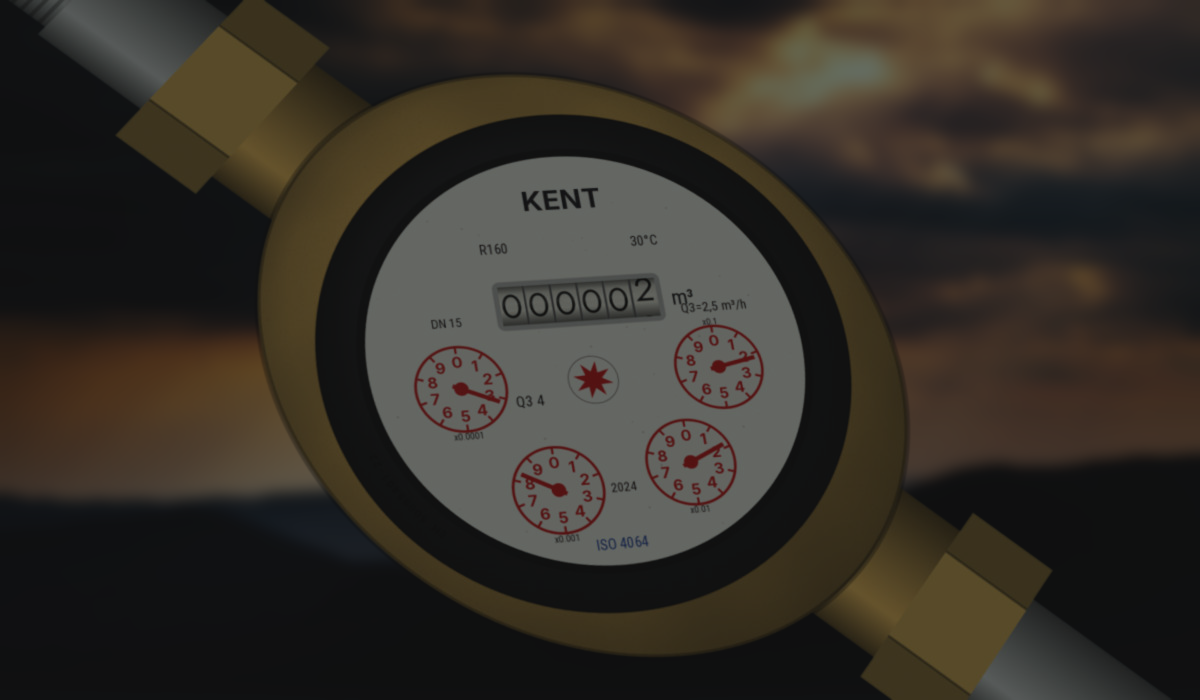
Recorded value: 2.2183 m³
